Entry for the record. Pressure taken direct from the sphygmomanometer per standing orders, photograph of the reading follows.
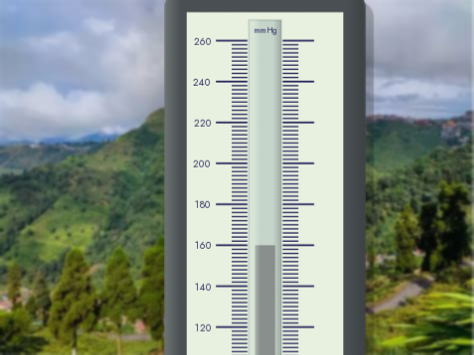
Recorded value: 160 mmHg
